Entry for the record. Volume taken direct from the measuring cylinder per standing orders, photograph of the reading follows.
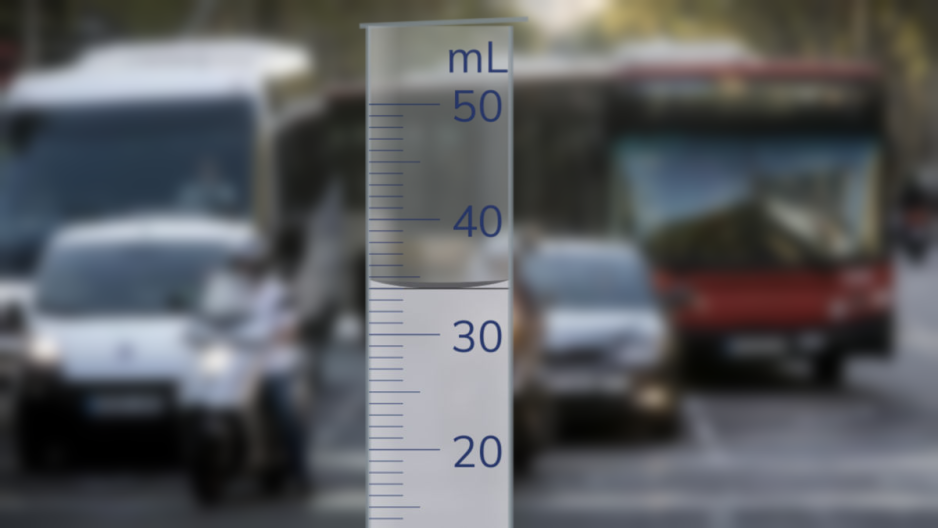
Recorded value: 34 mL
